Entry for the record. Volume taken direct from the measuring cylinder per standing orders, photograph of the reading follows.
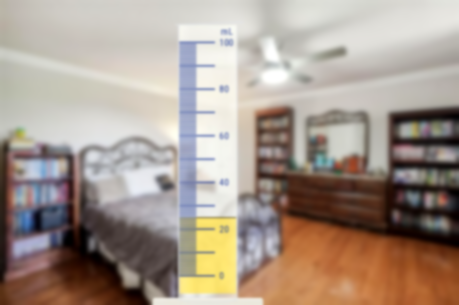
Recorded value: 25 mL
